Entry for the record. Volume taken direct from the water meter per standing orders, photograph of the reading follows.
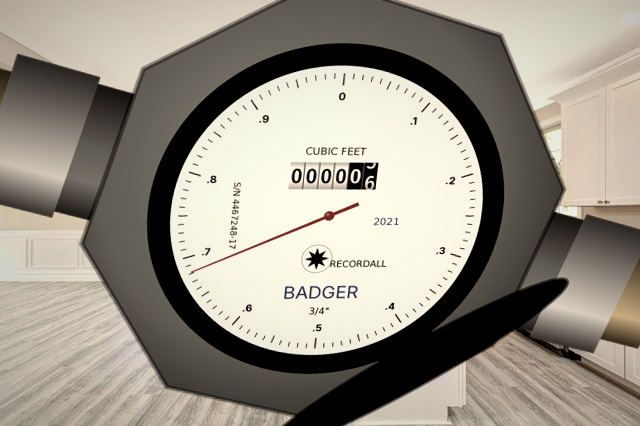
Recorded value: 5.68 ft³
